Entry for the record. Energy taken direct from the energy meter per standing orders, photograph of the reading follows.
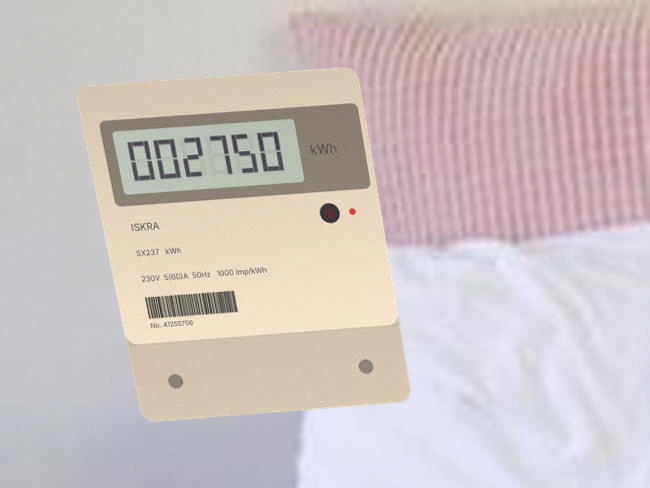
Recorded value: 2750 kWh
